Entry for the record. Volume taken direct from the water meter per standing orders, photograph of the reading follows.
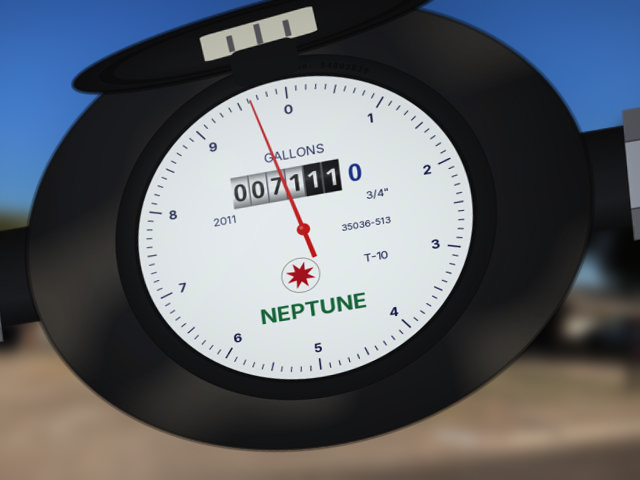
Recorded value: 71109.6 gal
